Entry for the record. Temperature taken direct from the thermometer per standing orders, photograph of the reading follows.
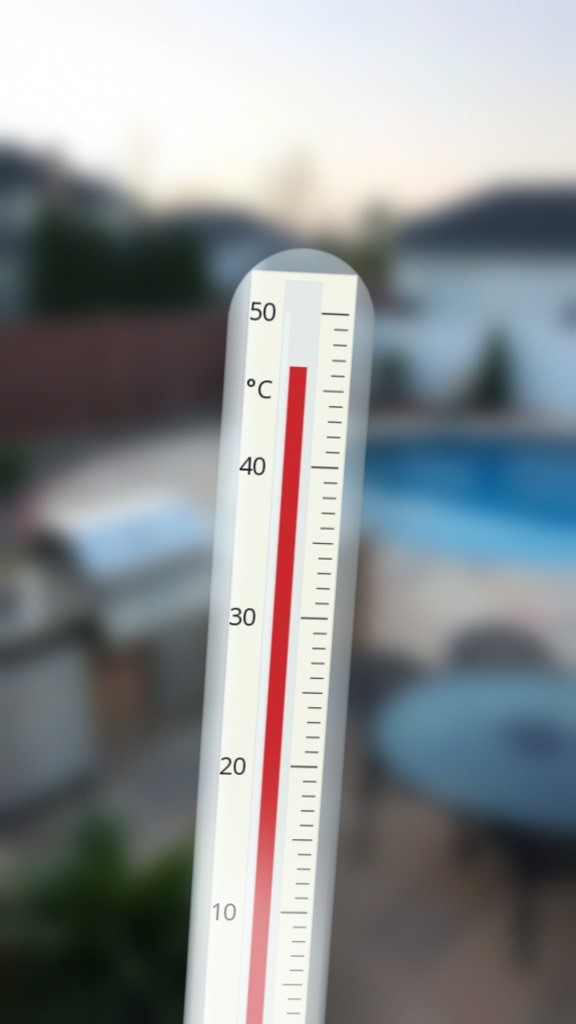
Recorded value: 46.5 °C
